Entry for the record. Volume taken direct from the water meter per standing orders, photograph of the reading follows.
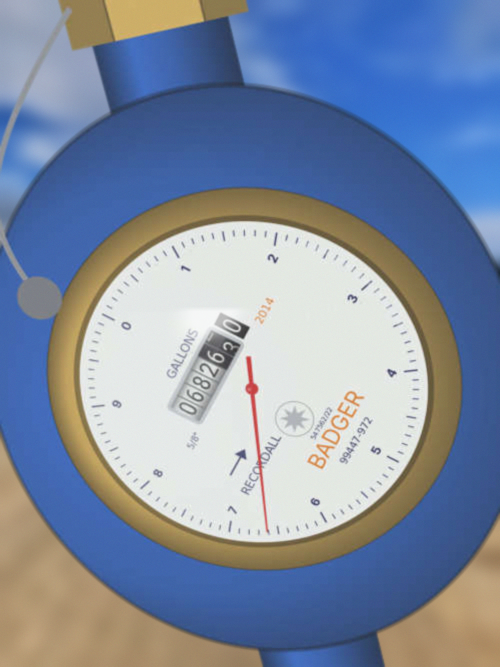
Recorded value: 682626.6 gal
